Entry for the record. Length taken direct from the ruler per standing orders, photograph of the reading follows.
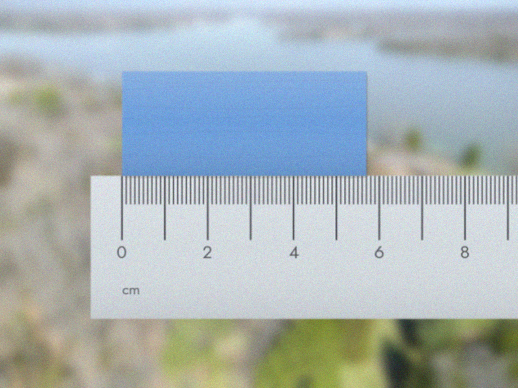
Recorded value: 5.7 cm
